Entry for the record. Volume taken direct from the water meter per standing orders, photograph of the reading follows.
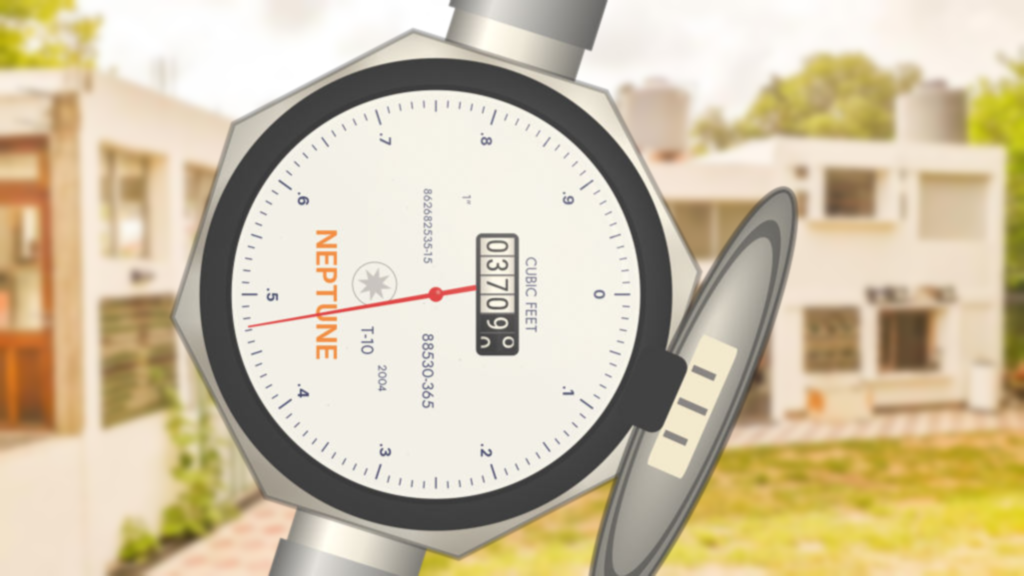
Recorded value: 37098.47 ft³
